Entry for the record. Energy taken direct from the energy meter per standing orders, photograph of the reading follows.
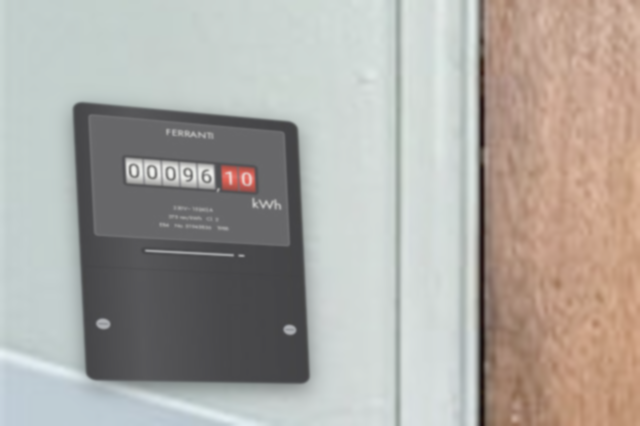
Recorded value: 96.10 kWh
